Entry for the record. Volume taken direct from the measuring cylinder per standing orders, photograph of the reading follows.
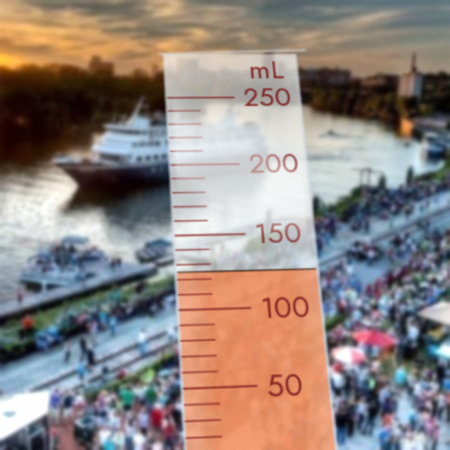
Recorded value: 125 mL
